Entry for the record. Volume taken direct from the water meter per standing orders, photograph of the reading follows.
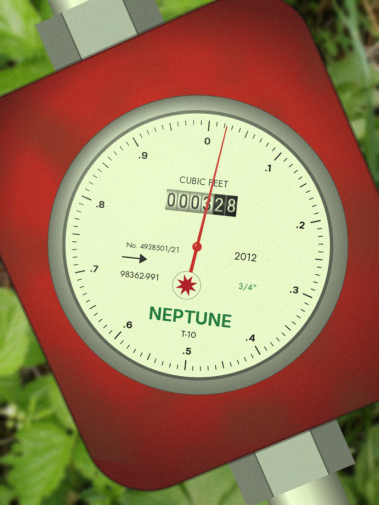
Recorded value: 328.02 ft³
